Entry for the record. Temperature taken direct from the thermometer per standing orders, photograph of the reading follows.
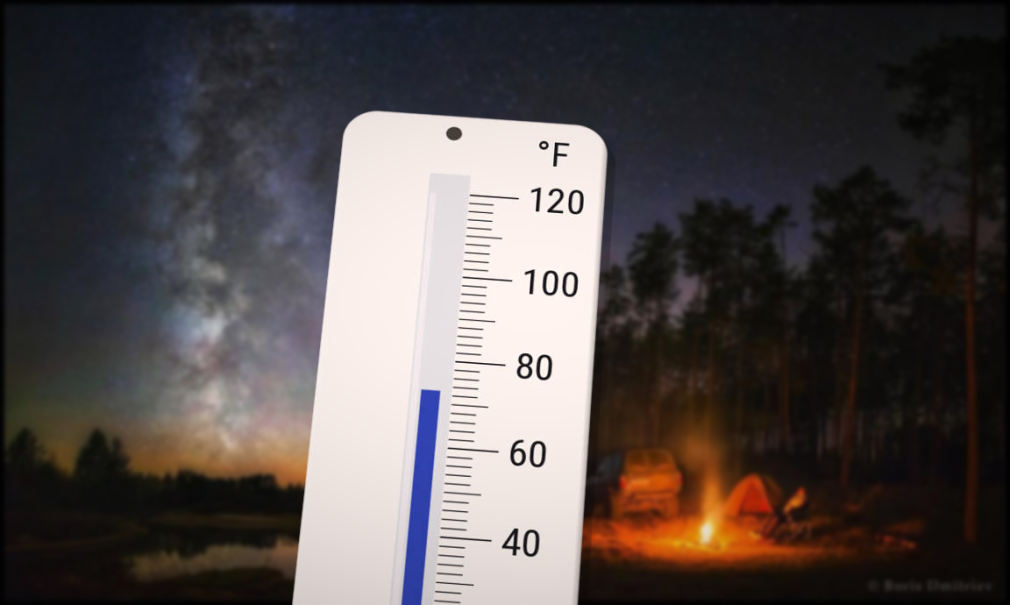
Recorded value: 73 °F
